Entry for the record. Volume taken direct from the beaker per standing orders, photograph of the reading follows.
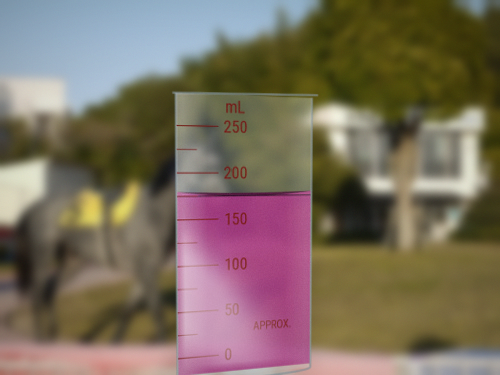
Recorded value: 175 mL
